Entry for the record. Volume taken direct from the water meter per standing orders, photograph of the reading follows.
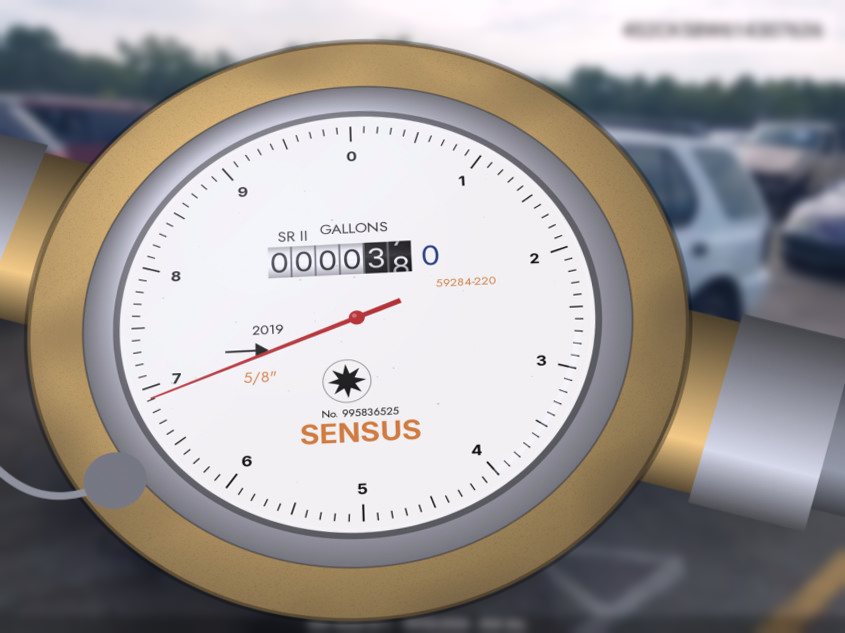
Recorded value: 376.9 gal
